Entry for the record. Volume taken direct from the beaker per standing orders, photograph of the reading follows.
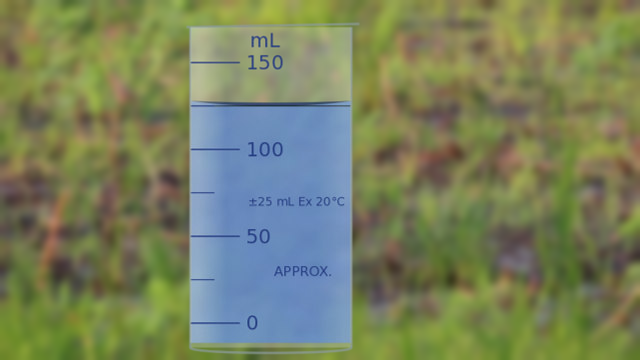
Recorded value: 125 mL
